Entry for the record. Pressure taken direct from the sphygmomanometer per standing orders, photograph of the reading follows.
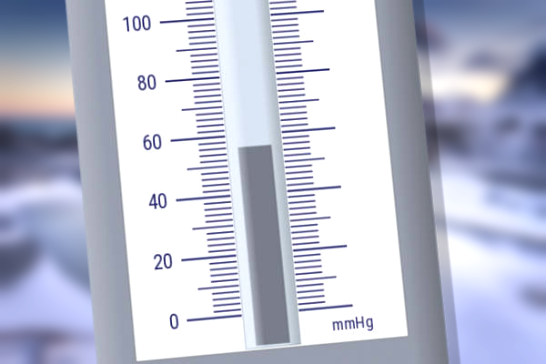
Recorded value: 56 mmHg
